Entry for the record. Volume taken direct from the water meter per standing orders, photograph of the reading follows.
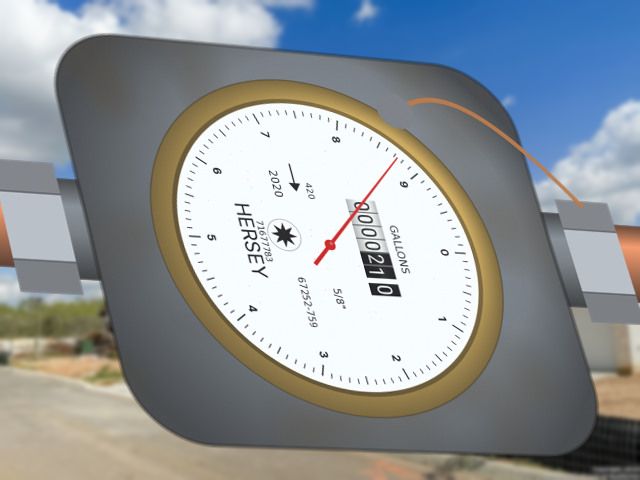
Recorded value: 208.7 gal
